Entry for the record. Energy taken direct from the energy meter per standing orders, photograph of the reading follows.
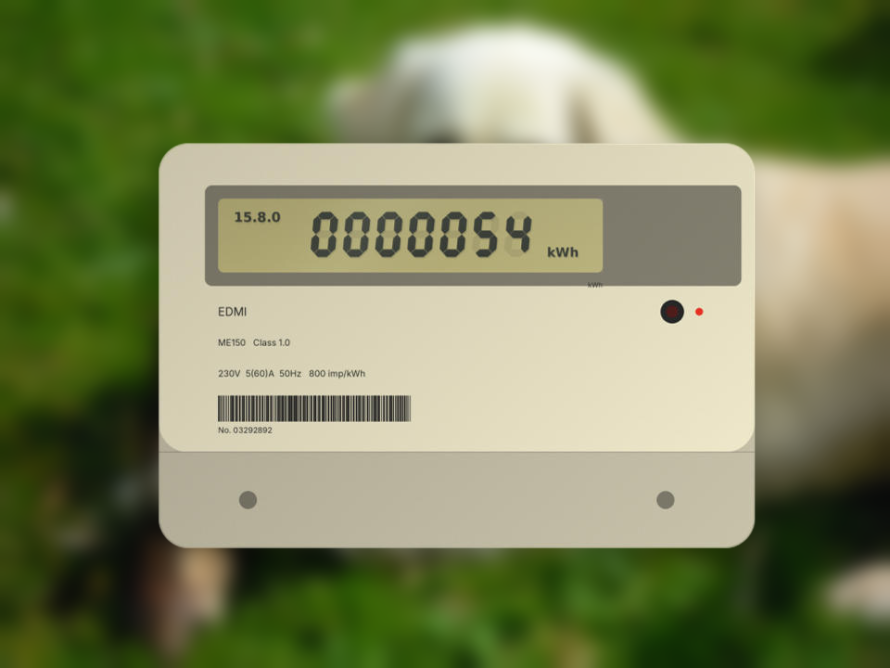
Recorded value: 54 kWh
